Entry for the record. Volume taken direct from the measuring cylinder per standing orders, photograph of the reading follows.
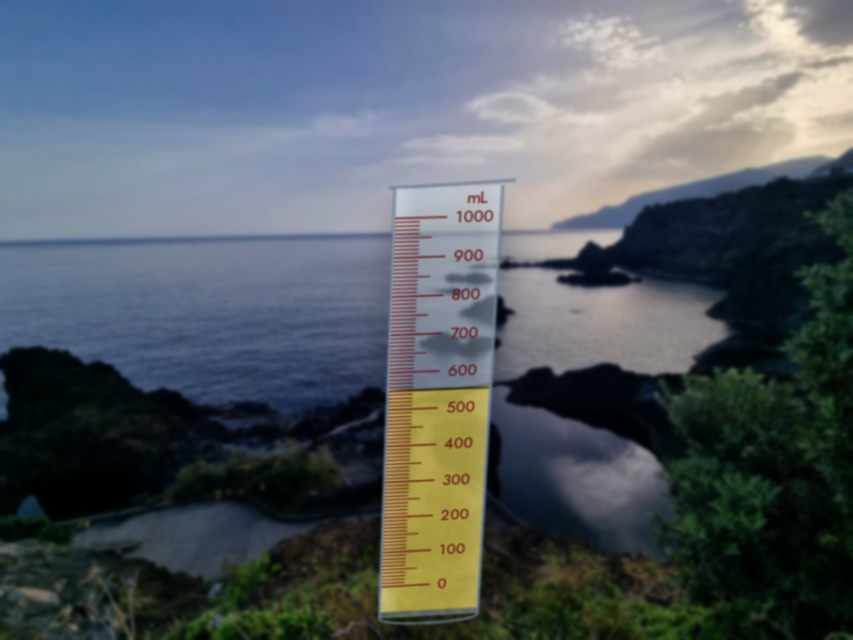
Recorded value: 550 mL
